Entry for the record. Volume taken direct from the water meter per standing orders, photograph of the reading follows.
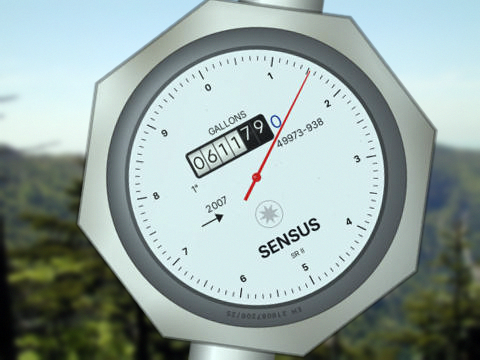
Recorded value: 611791.5 gal
